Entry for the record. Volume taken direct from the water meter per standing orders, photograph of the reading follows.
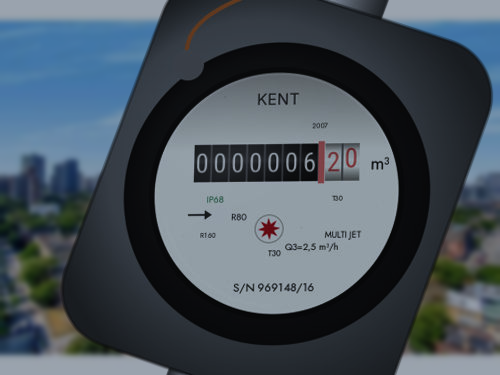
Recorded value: 6.20 m³
